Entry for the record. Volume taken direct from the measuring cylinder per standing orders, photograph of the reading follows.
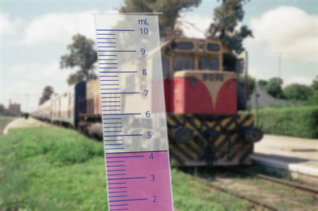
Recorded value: 4.2 mL
